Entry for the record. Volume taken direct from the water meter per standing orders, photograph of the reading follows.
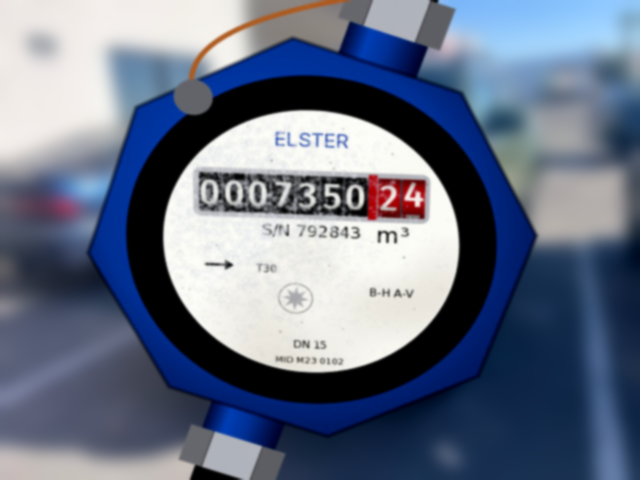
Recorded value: 7350.24 m³
